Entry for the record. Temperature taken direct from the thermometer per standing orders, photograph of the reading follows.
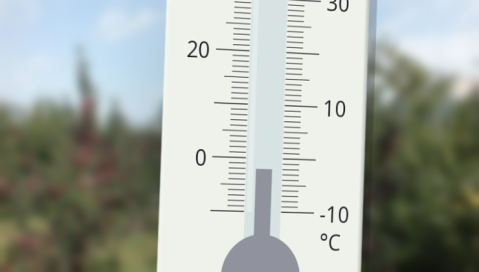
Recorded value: -2 °C
